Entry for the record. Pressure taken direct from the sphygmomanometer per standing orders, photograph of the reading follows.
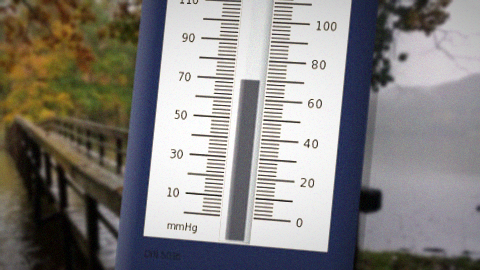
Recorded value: 70 mmHg
